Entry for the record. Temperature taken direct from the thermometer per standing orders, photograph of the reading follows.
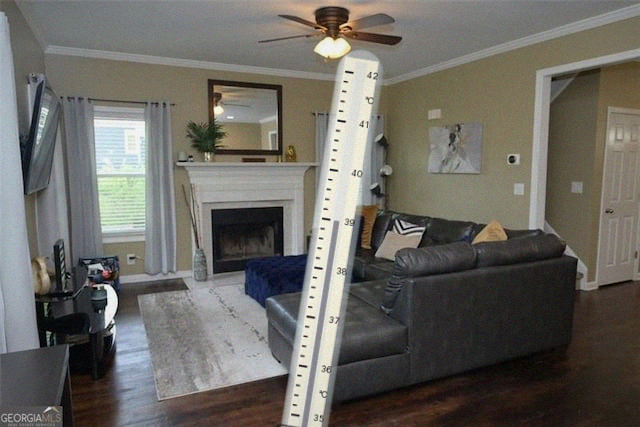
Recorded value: 39 °C
